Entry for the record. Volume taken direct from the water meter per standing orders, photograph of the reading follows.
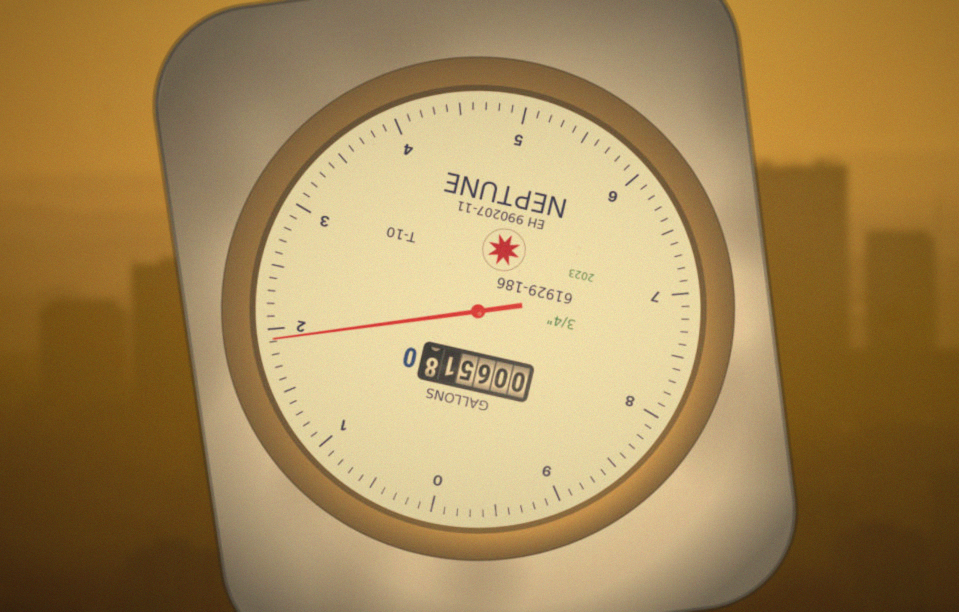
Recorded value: 65181.9 gal
